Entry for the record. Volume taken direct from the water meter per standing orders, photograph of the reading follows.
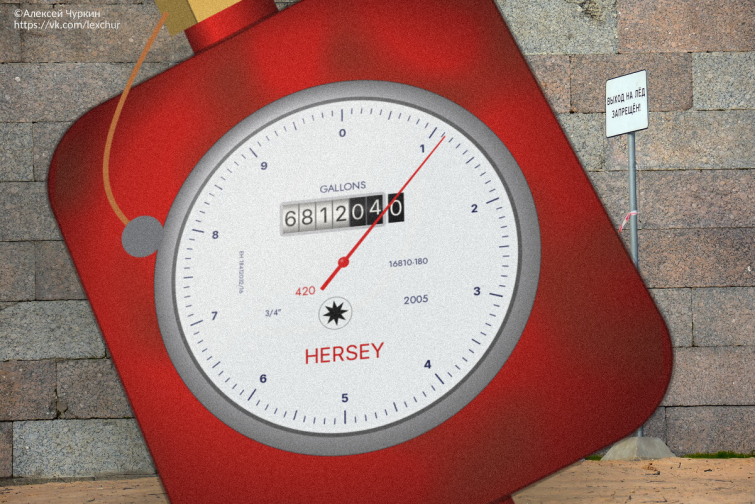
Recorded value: 6812041.1 gal
